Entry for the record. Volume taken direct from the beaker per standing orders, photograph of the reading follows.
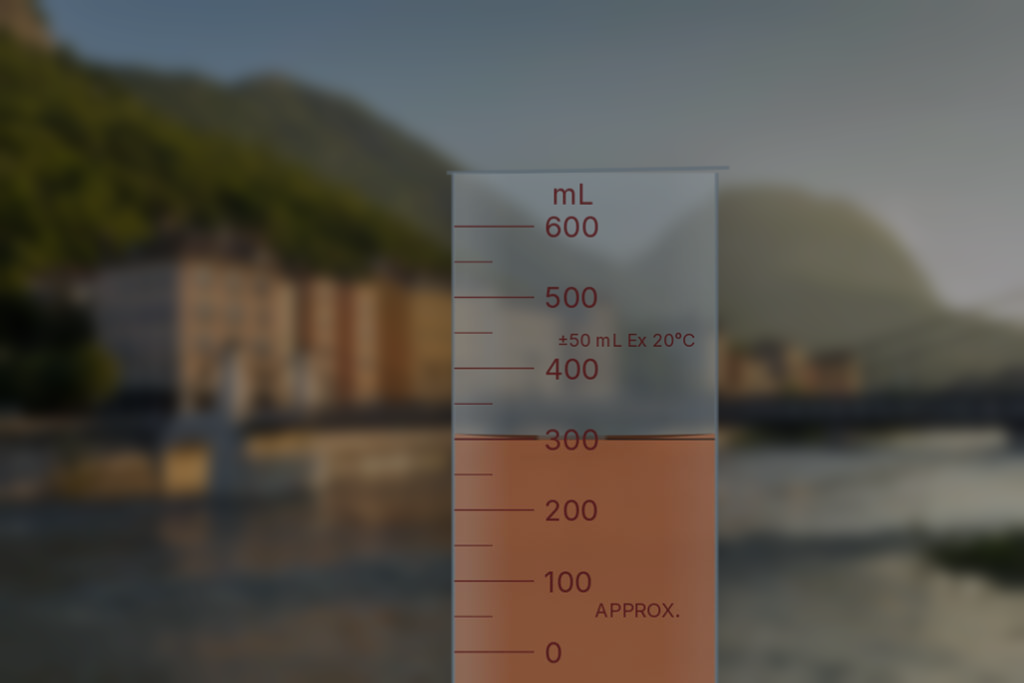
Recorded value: 300 mL
